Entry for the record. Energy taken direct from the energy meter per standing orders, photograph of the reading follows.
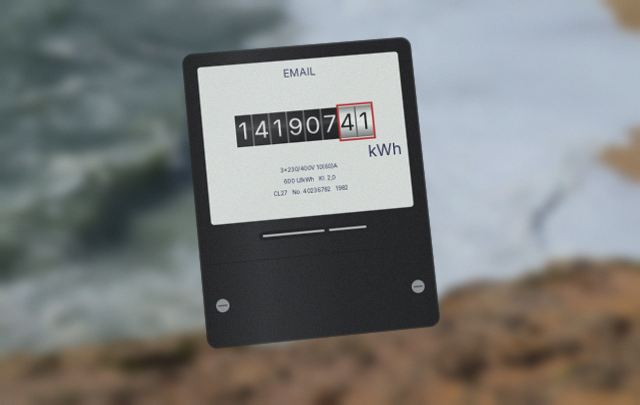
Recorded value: 141907.41 kWh
